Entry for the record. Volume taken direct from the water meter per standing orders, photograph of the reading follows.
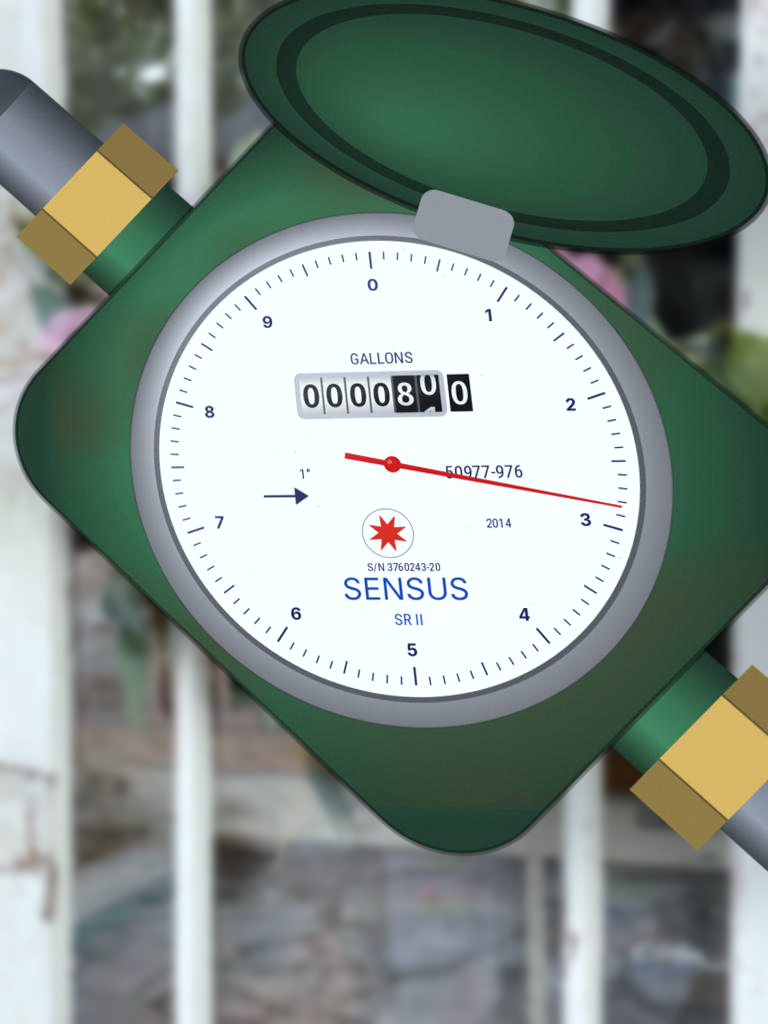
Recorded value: 802.8 gal
